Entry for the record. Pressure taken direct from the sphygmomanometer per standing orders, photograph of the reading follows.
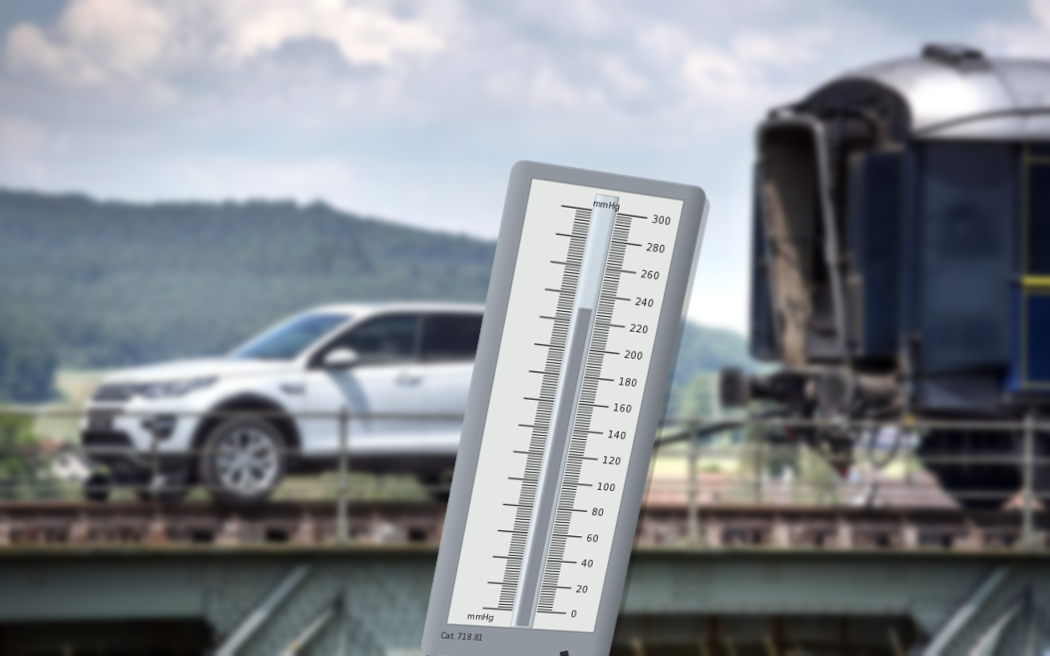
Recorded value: 230 mmHg
